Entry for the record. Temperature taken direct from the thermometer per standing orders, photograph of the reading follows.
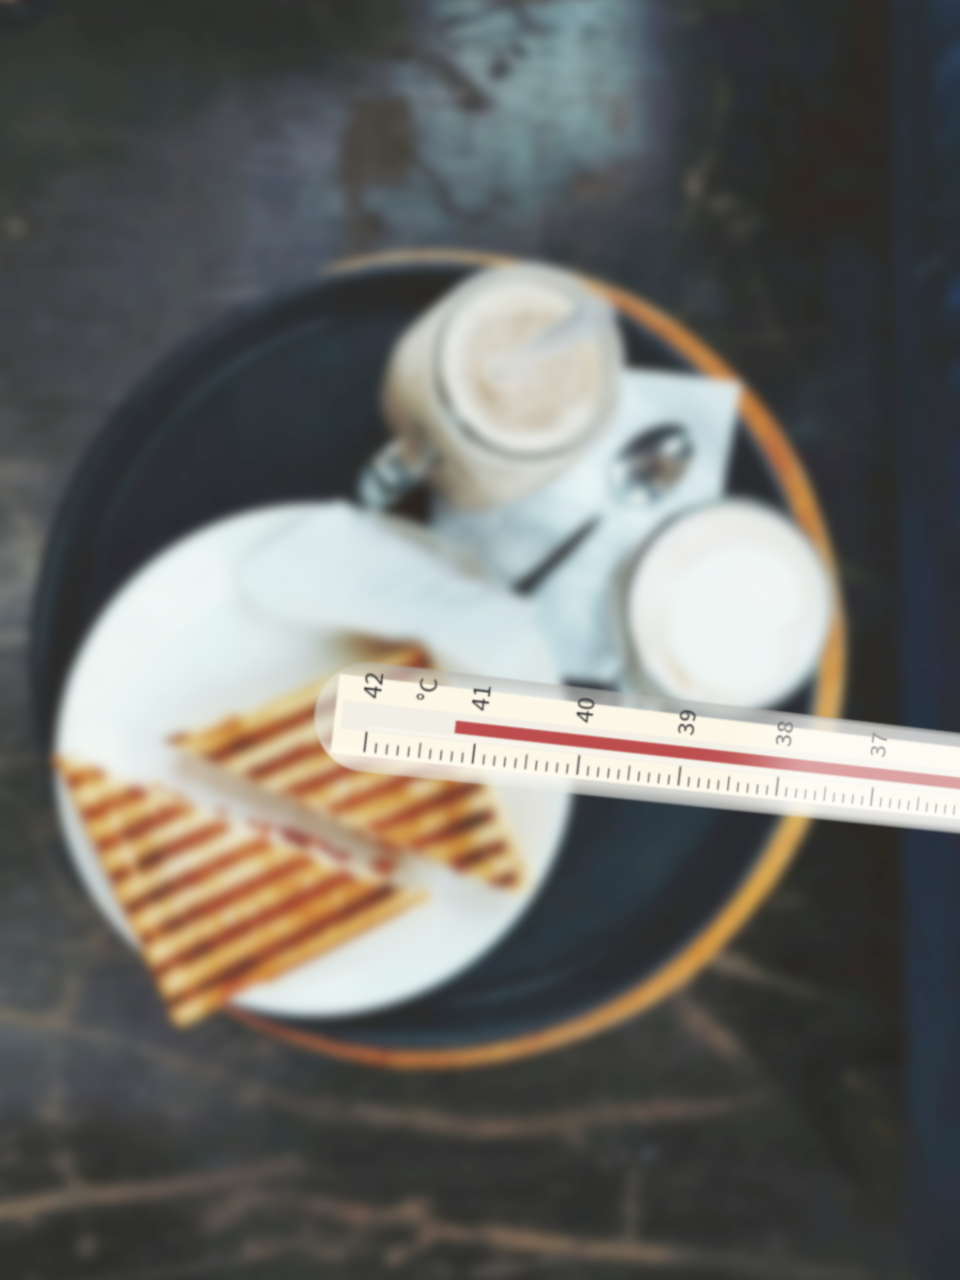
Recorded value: 41.2 °C
